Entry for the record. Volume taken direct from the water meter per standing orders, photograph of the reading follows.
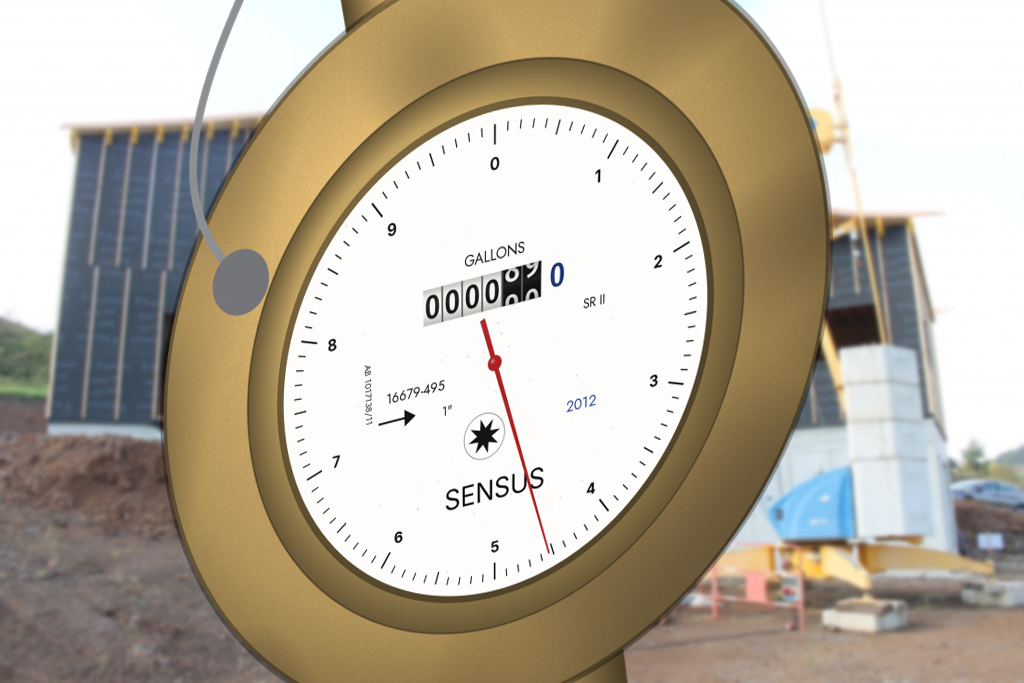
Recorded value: 894.5 gal
